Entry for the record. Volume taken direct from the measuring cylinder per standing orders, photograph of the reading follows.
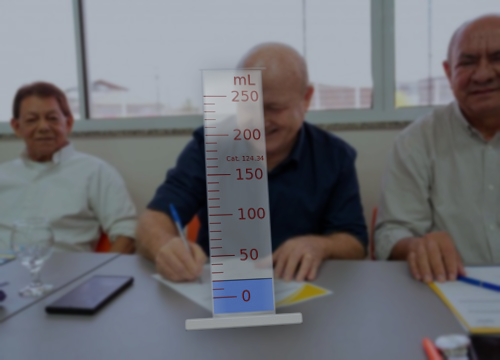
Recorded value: 20 mL
